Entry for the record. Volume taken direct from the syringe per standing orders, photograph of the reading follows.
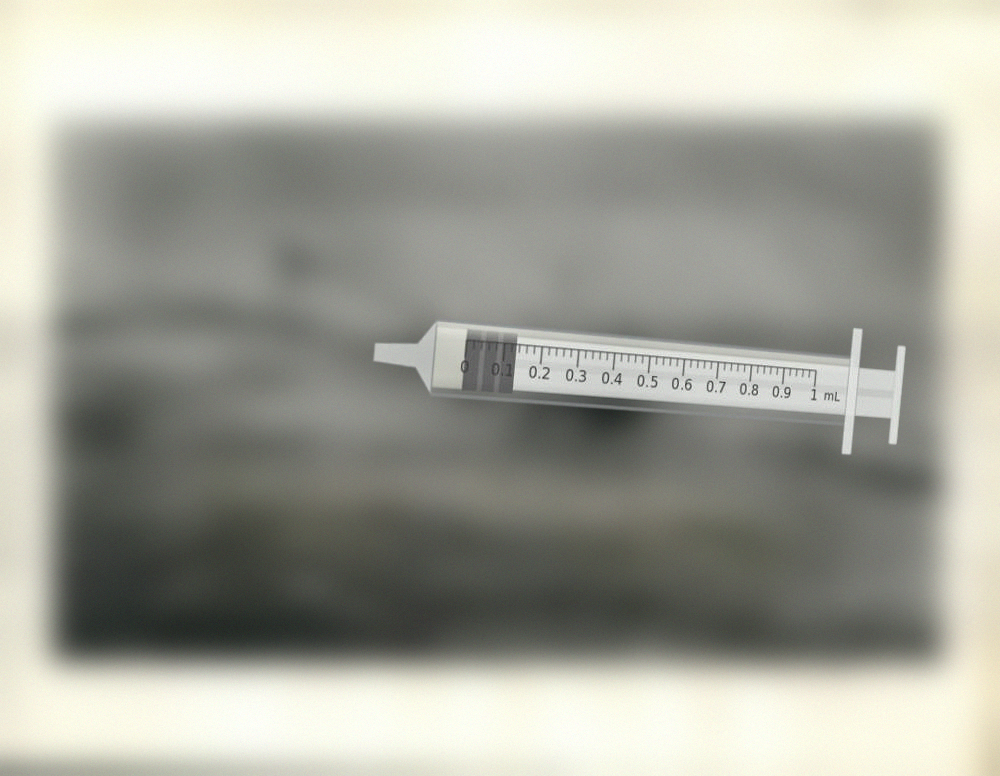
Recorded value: 0 mL
